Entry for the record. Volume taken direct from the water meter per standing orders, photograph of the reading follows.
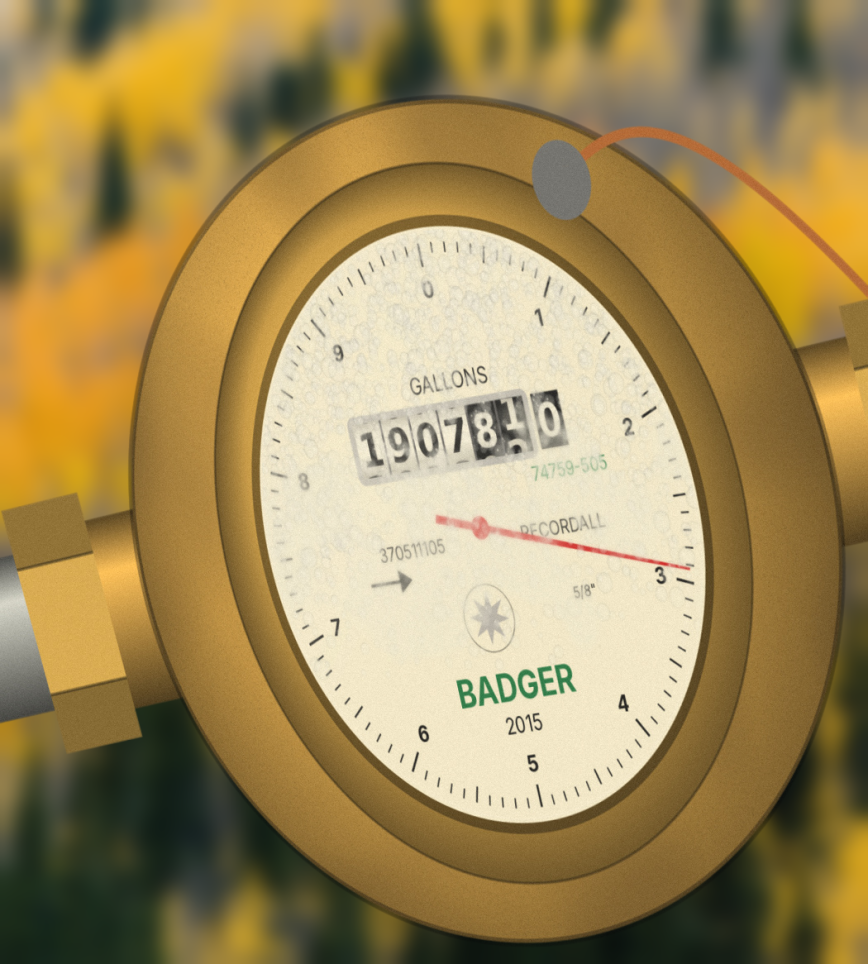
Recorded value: 1907812.9 gal
